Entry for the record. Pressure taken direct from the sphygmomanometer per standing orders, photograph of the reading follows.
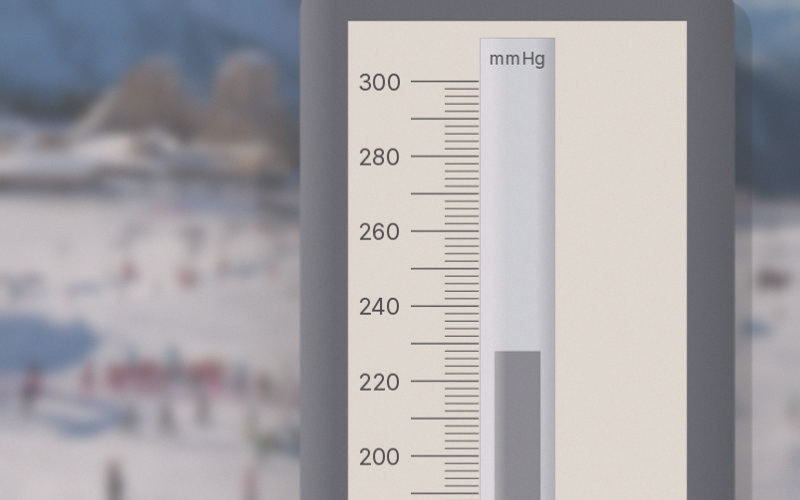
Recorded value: 228 mmHg
